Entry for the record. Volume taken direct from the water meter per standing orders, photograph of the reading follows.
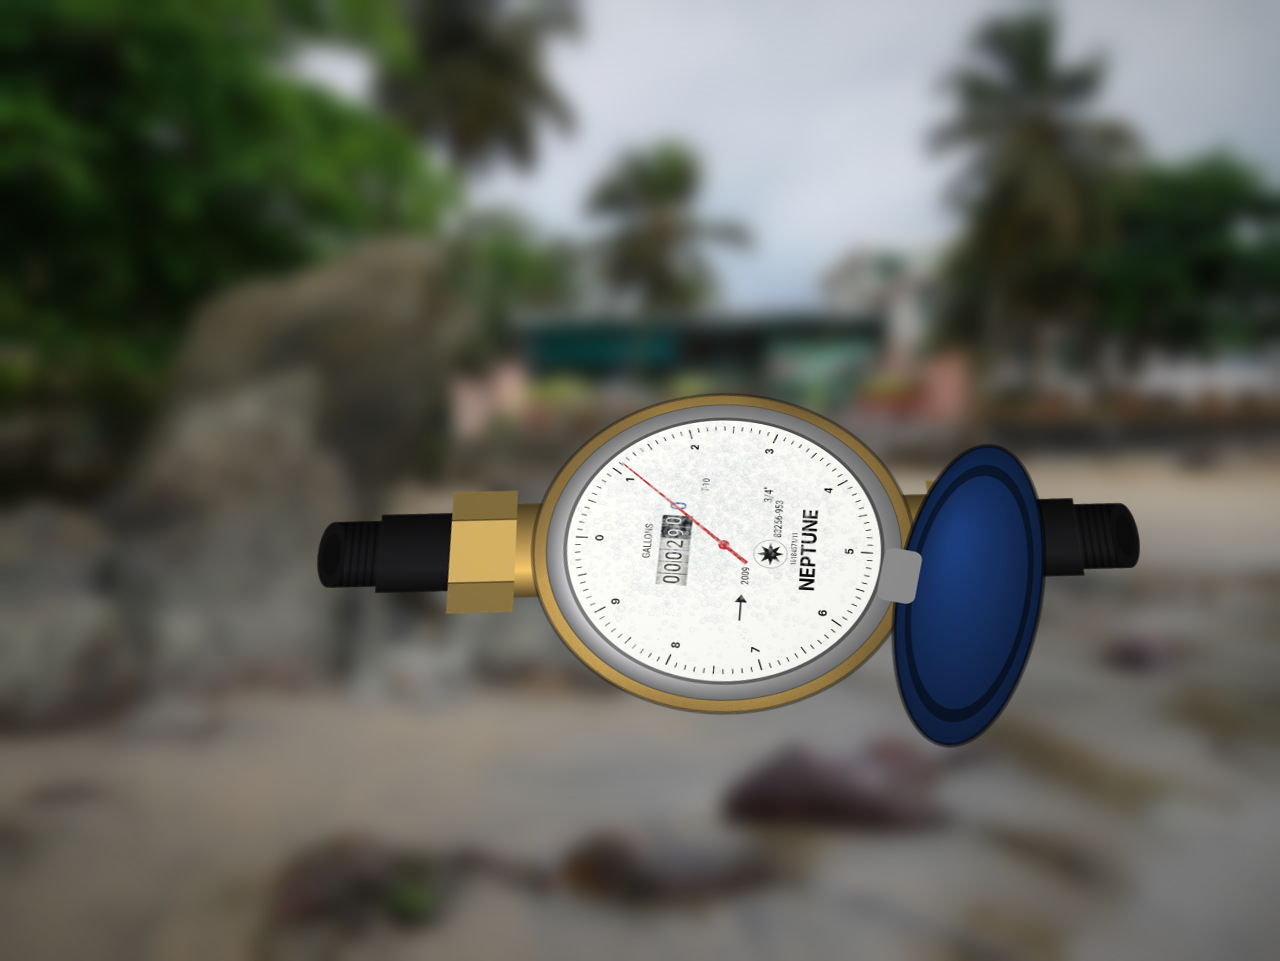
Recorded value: 2901.1 gal
